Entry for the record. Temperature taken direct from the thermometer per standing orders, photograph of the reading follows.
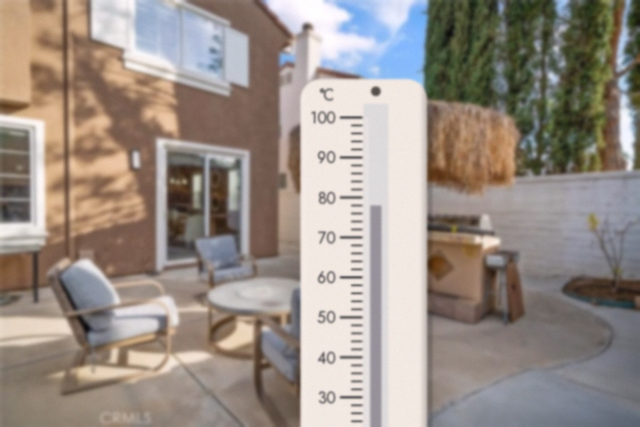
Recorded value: 78 °C
